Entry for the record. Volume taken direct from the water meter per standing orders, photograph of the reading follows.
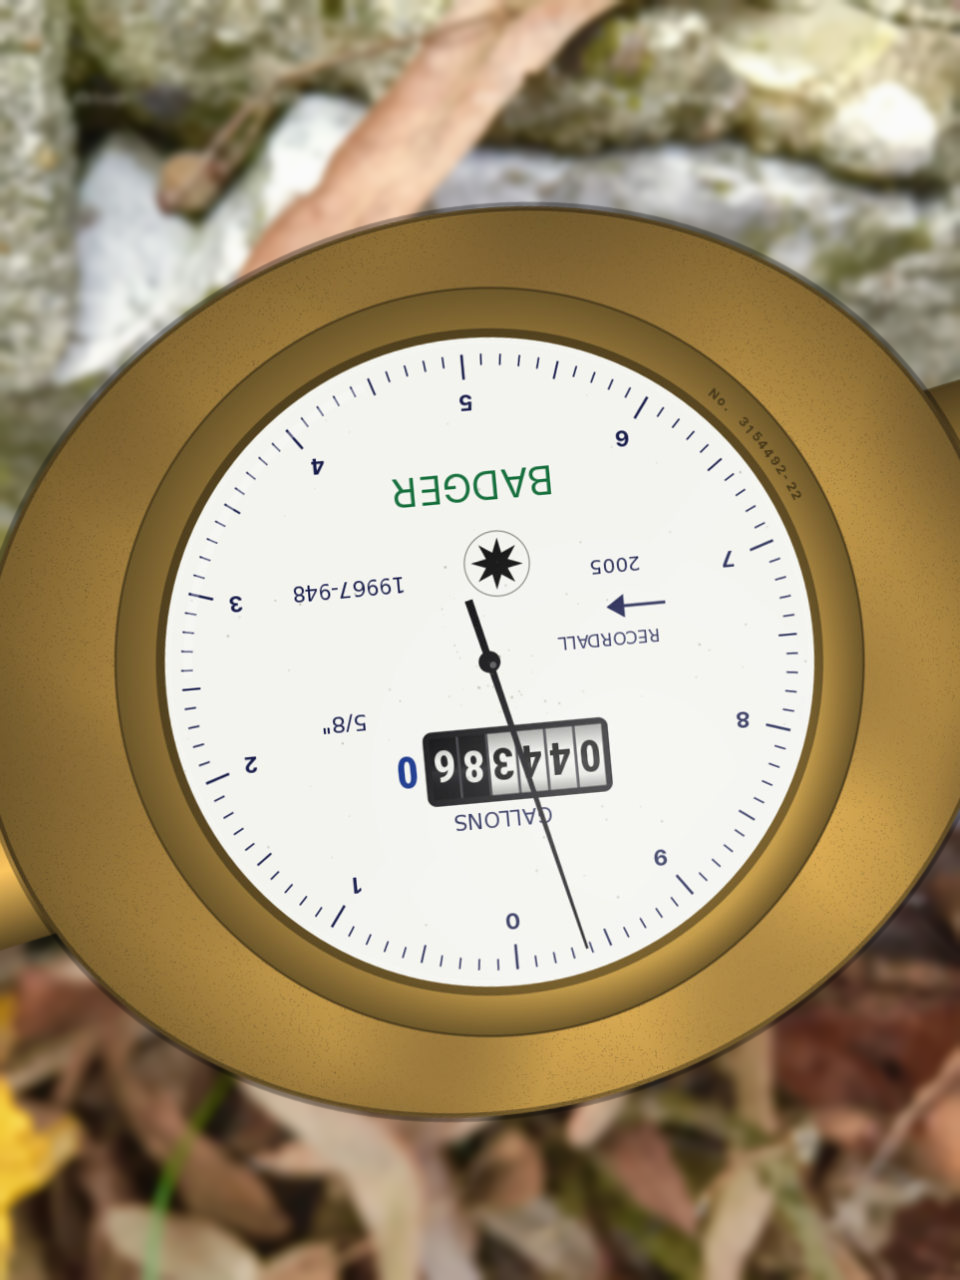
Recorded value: 443859.6 gal
